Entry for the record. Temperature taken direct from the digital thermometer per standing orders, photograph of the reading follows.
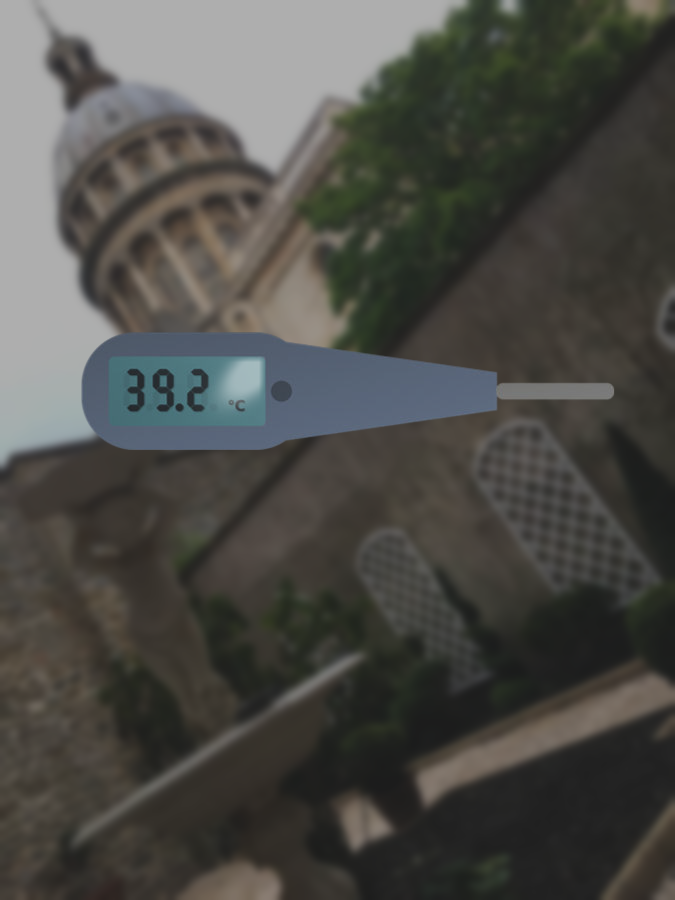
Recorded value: 39.2 °C
